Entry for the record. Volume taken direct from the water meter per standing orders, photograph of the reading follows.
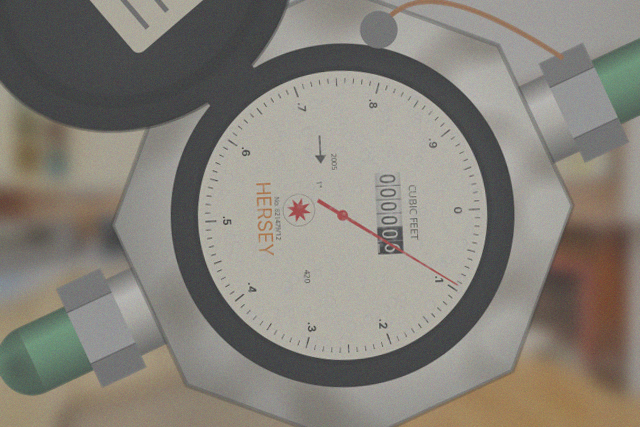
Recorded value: 6.09 ft³
